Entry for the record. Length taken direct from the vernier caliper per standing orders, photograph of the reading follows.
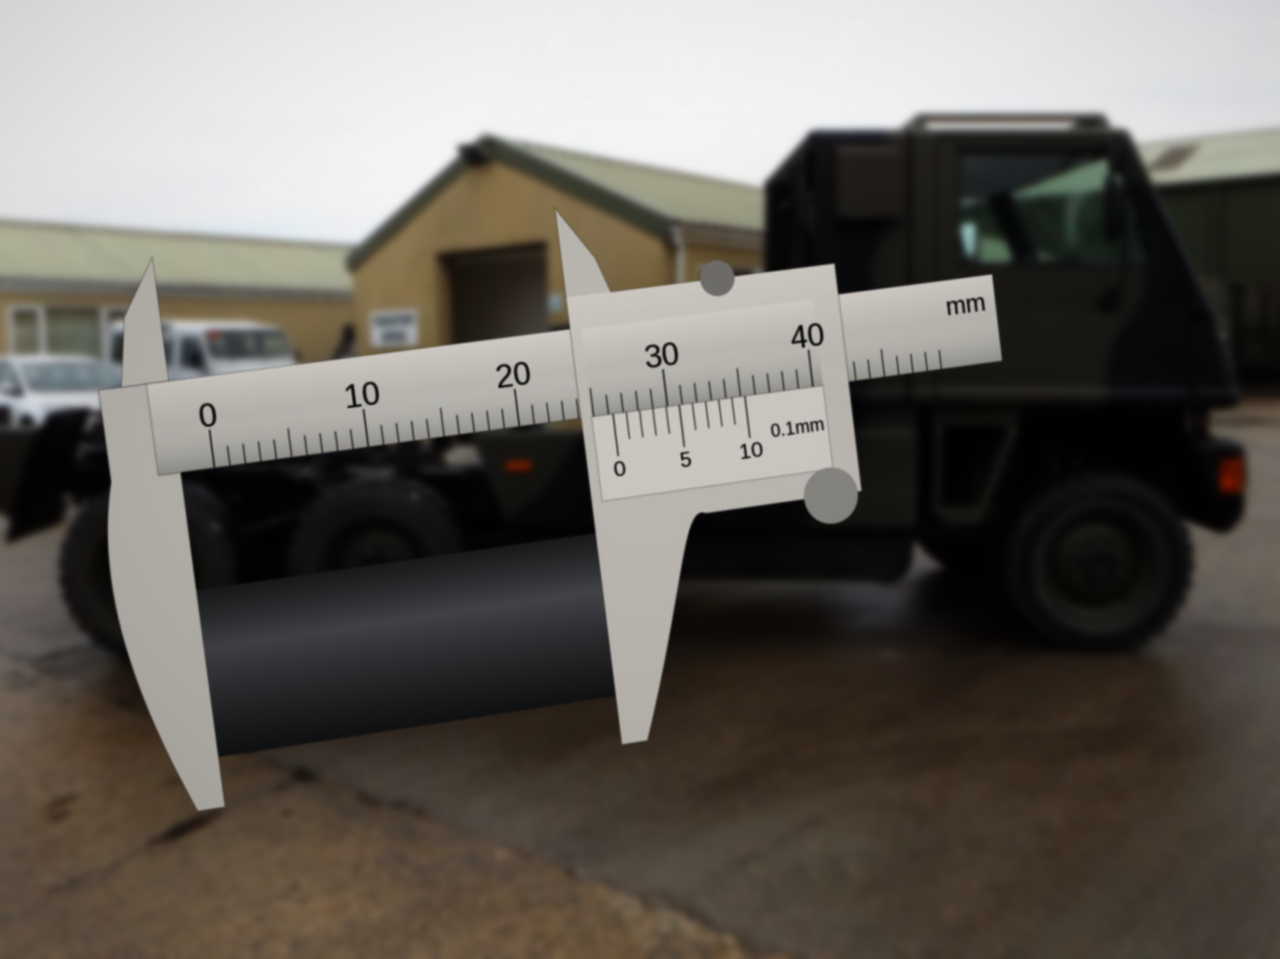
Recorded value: 26.3 mm
